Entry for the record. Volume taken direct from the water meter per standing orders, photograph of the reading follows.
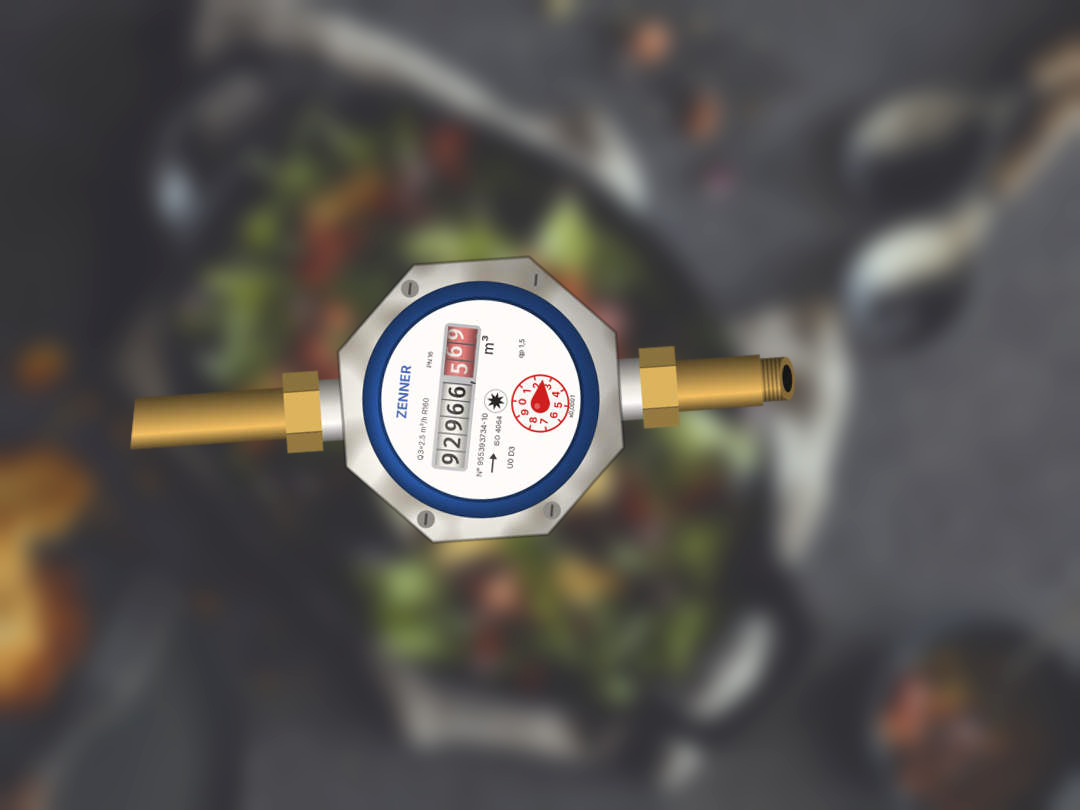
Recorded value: 92966.5692 m³
